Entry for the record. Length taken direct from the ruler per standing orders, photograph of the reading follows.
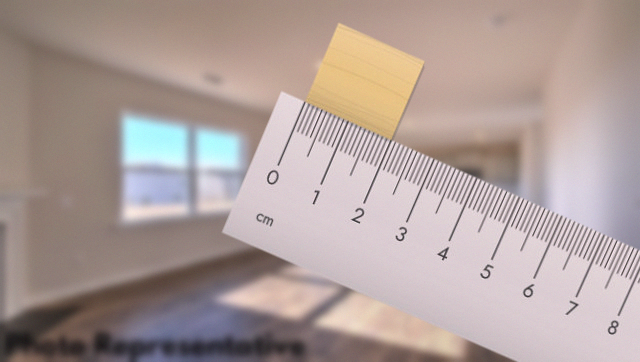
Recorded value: 2 cm
